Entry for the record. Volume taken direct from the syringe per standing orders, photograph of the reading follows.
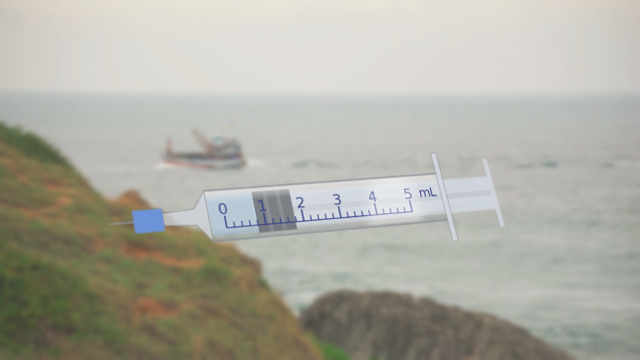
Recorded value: 0.8 mL
